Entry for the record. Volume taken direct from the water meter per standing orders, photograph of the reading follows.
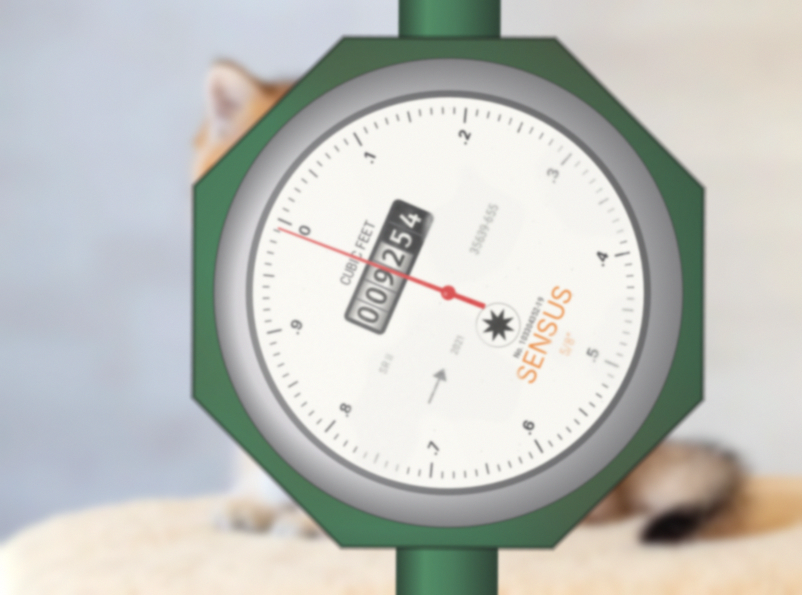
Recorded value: 9253.99 ft³
